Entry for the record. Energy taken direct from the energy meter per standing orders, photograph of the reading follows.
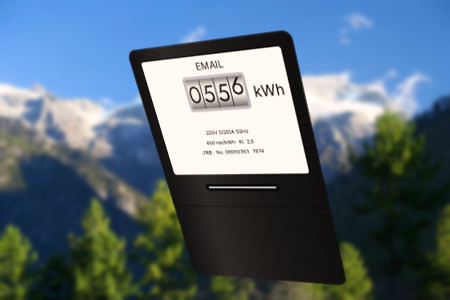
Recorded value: 556 kWh
